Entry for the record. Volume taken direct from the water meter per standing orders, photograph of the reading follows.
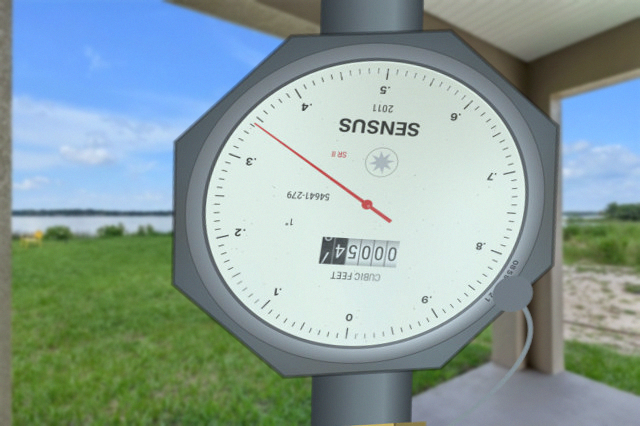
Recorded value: 547.34 ft³
